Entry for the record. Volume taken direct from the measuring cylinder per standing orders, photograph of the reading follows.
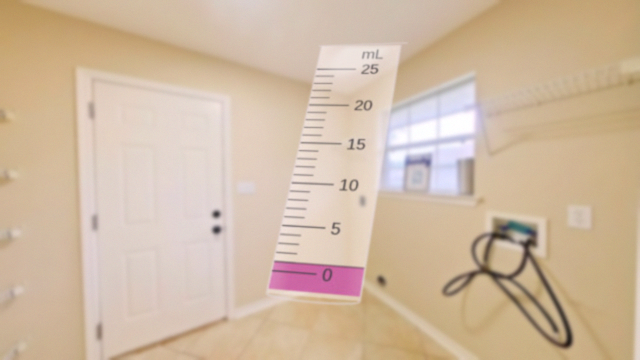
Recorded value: 1 mL
